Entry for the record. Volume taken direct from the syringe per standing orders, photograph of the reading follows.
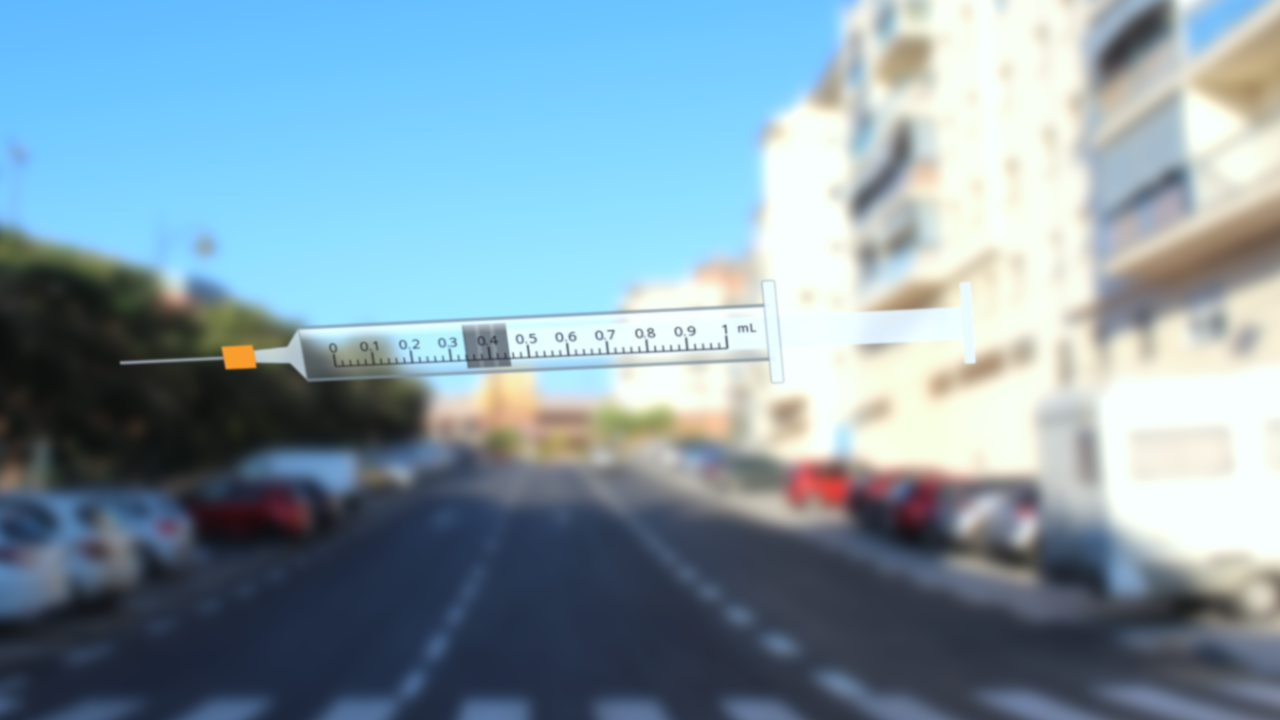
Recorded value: 0.34 mL
